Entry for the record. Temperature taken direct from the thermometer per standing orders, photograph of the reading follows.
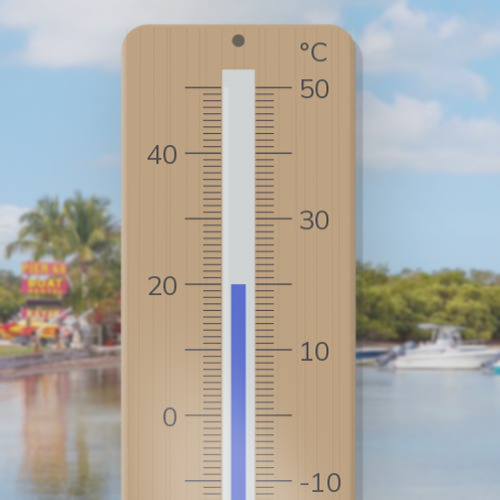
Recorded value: 20 °C
